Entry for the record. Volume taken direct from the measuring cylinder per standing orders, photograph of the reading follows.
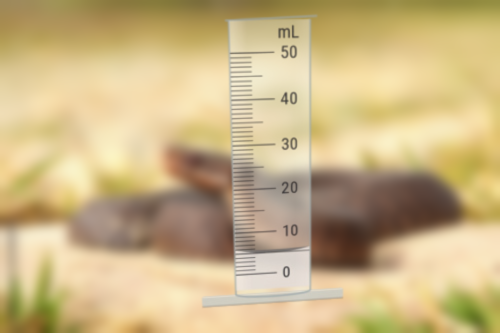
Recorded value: 5 mL
